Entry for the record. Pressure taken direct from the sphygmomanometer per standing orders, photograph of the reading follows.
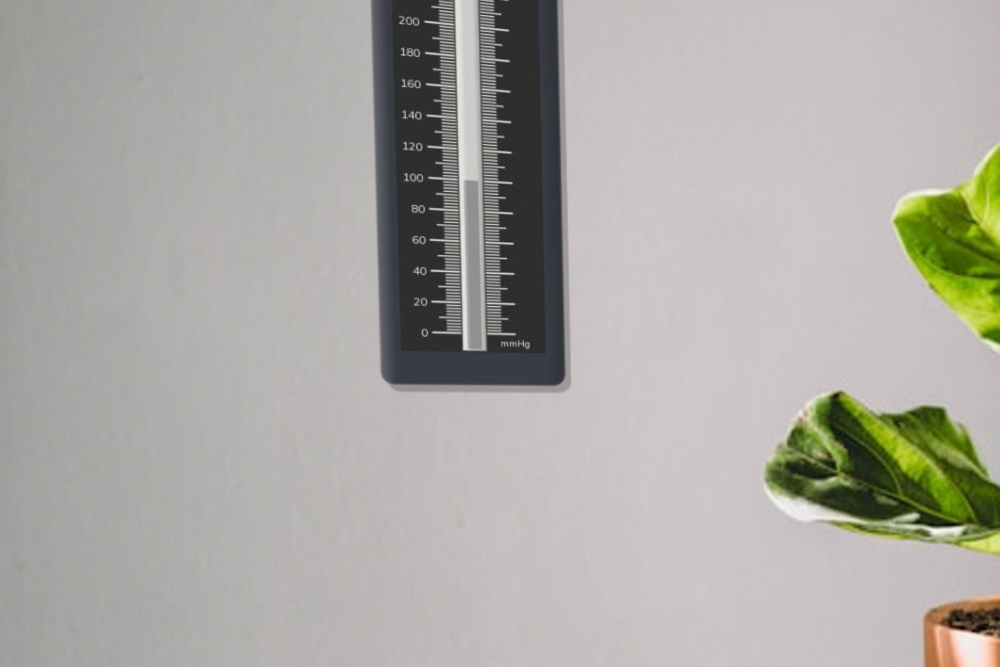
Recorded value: 100 mmHg
